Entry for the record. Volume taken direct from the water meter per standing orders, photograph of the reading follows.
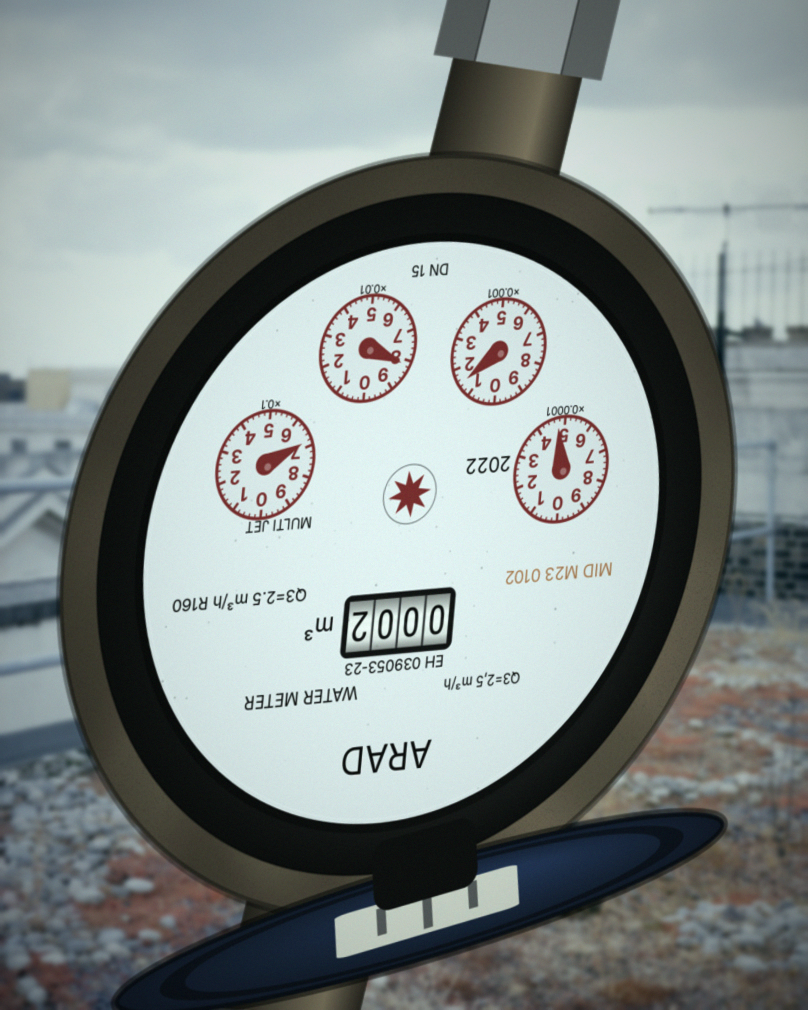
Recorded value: 2.6814 m³
